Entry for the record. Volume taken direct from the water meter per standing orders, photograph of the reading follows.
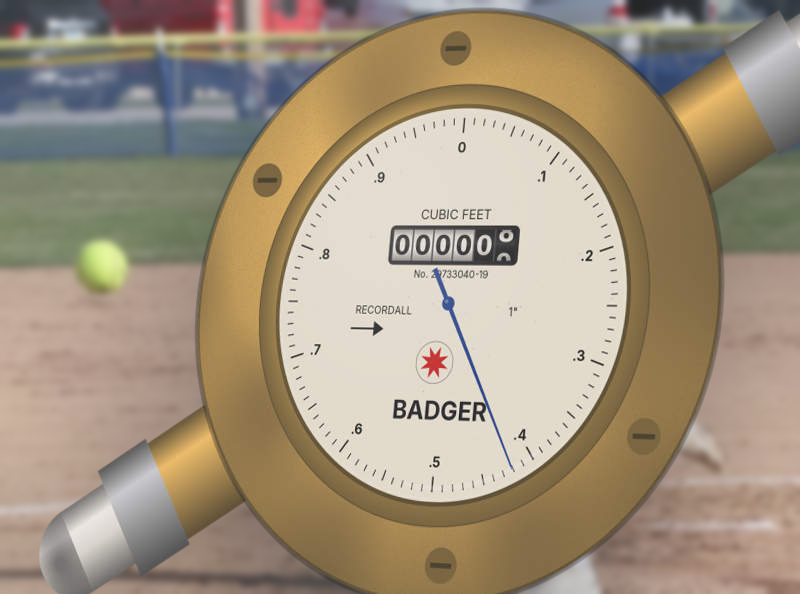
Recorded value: 8.42 ft³
